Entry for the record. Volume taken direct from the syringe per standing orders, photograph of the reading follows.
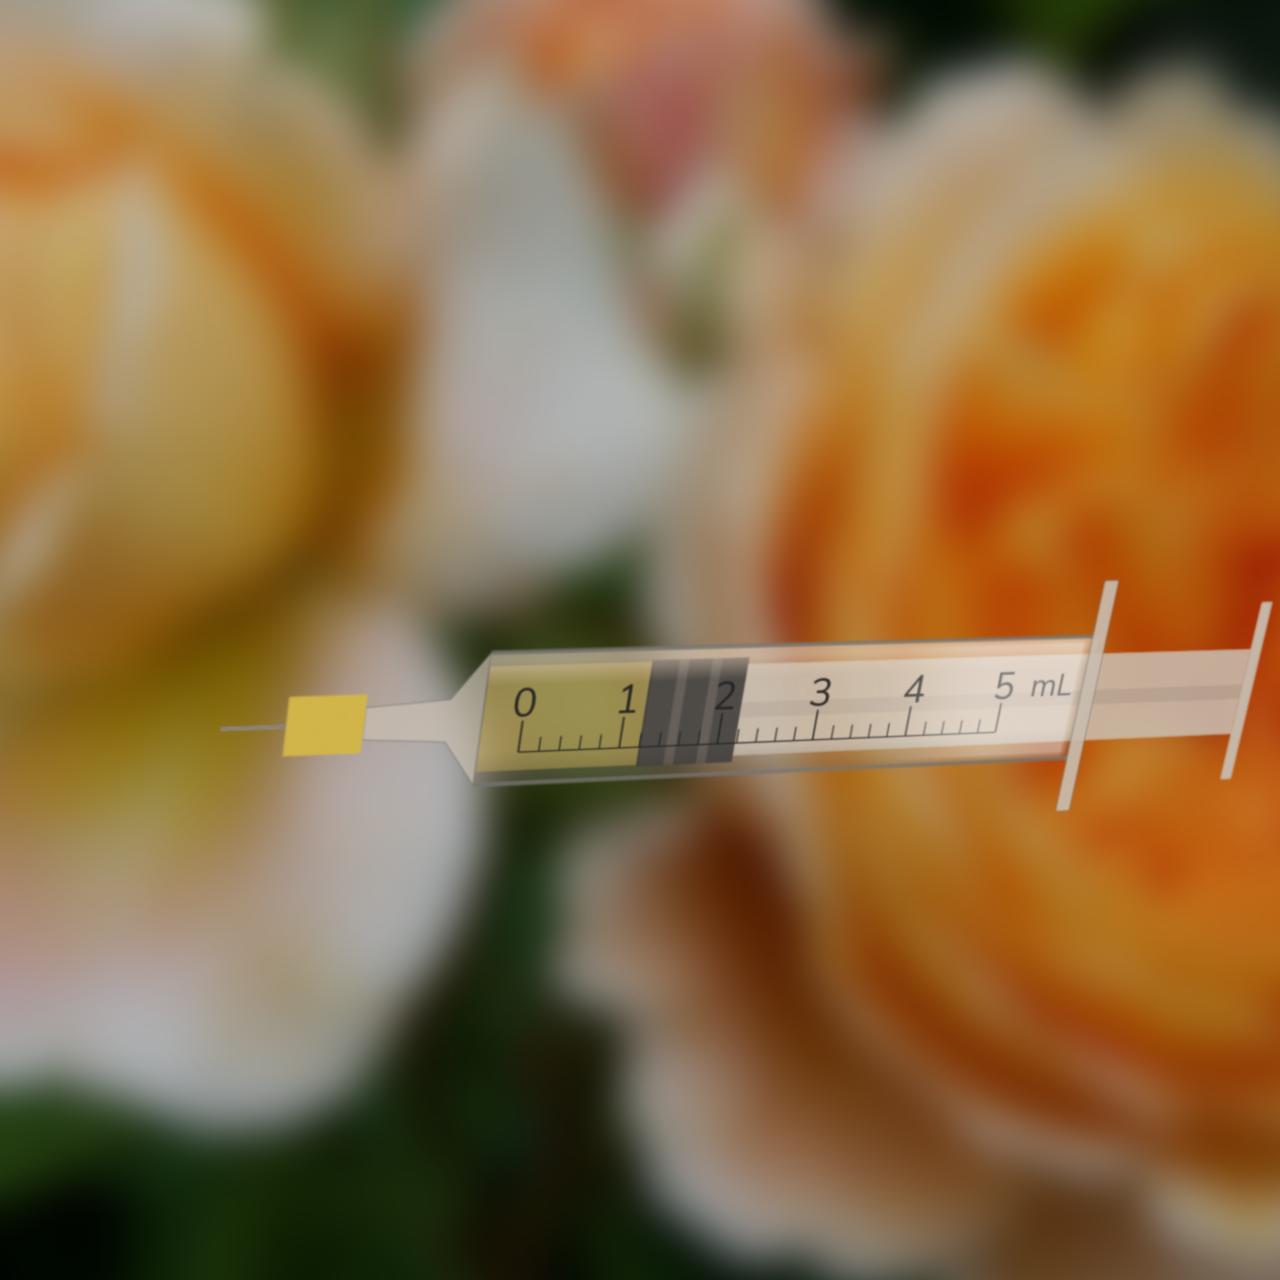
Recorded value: 1.2 mL
